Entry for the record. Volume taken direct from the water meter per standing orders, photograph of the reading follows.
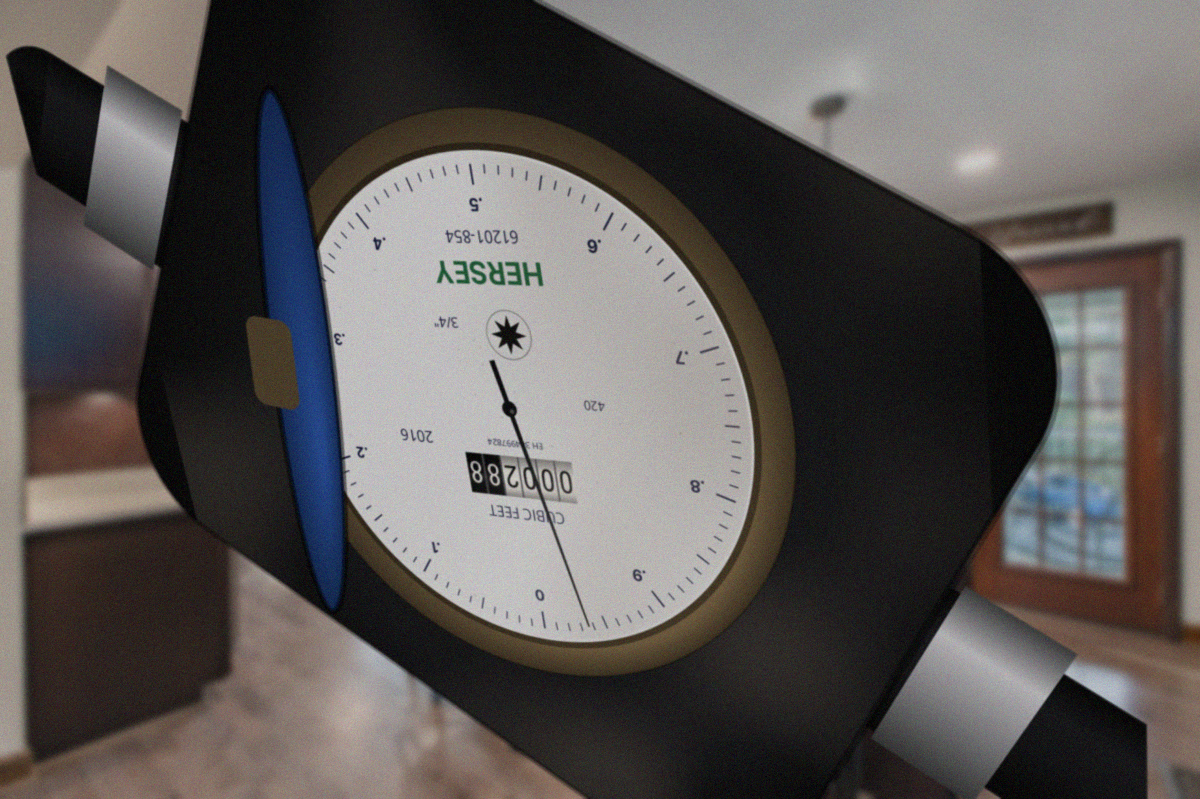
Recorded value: 287.96 ft³
